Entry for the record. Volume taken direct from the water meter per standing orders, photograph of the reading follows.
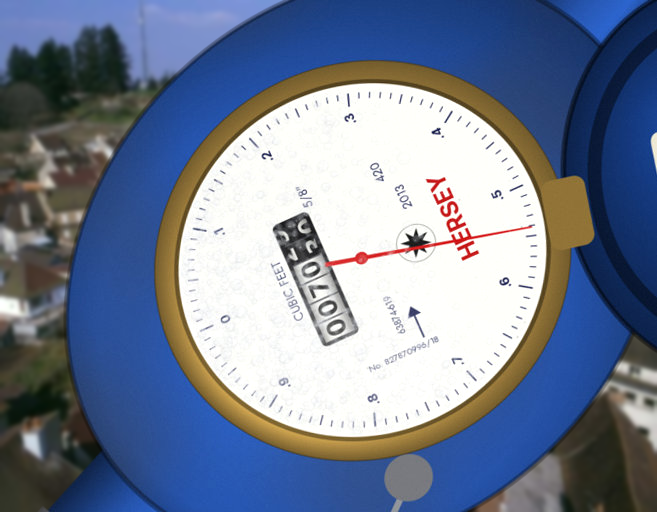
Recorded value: 7029.54 ft³
